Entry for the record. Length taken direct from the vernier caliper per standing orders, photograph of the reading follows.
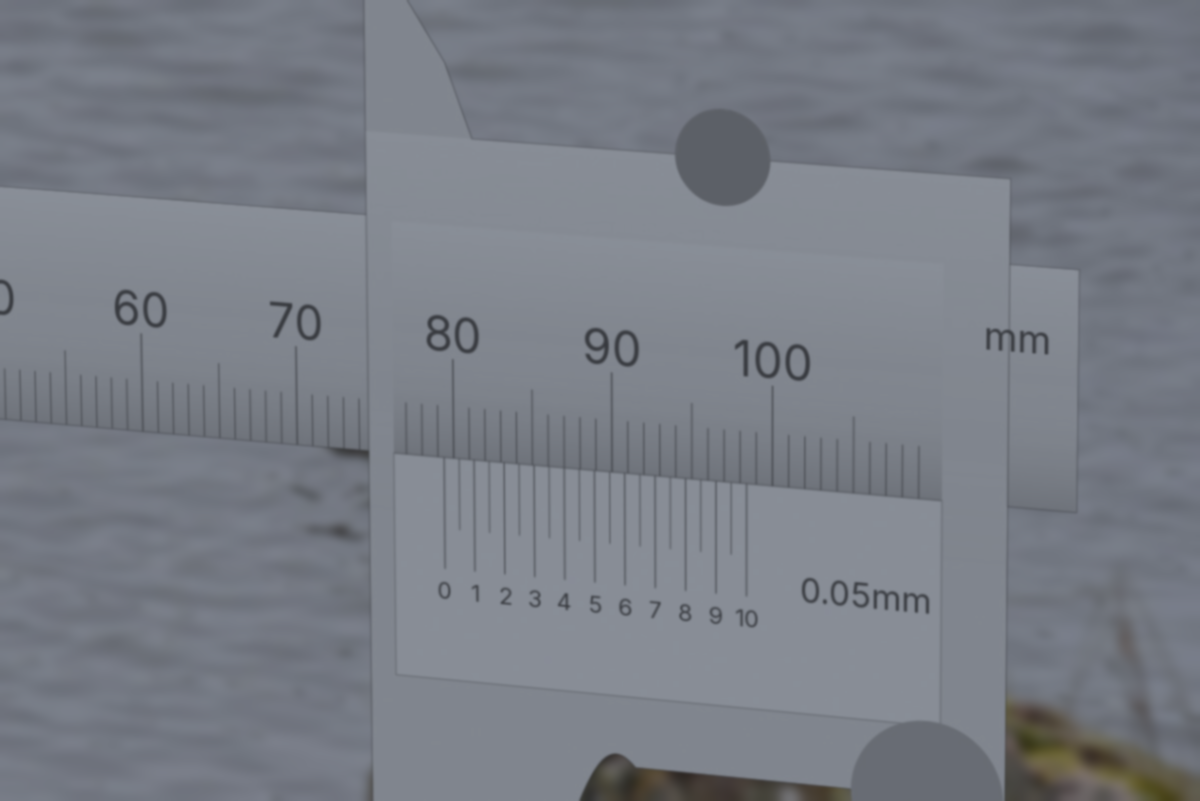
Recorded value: 79.4 mm
